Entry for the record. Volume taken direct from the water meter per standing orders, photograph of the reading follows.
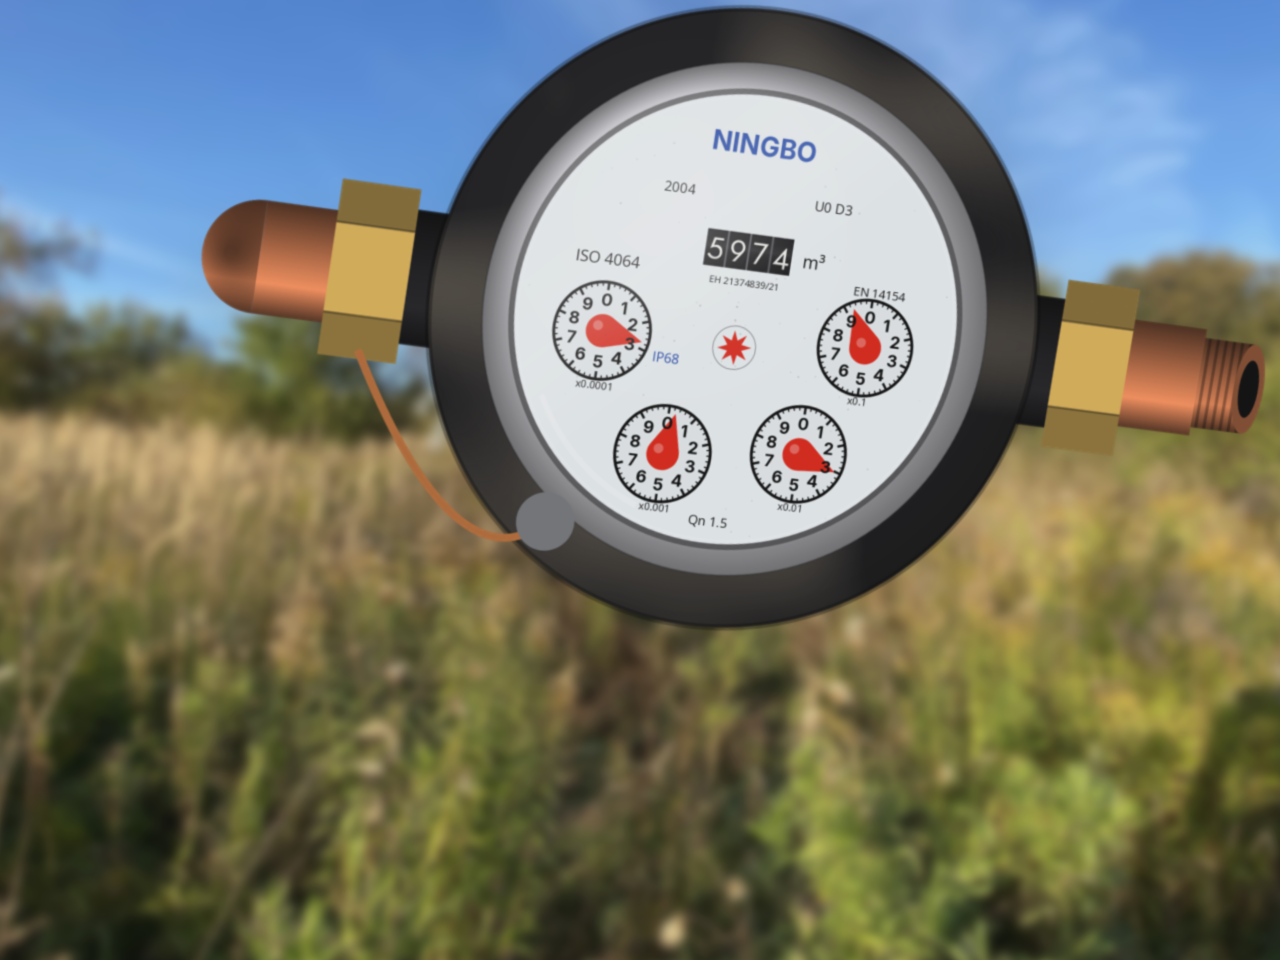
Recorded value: 5973.9302 m³
